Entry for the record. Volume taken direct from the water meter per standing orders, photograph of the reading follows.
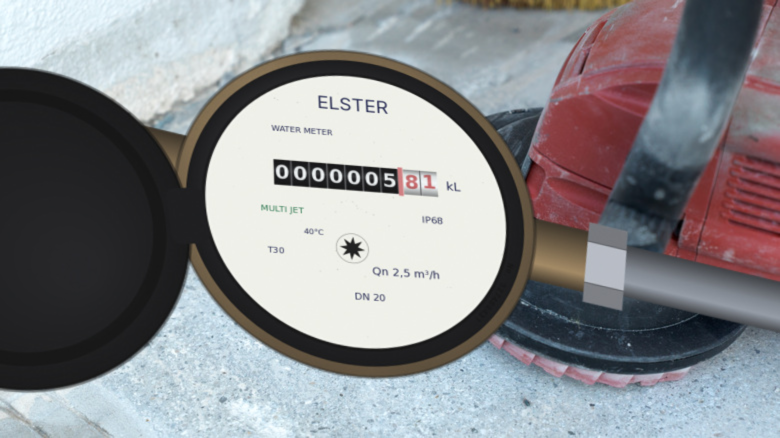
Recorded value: 5.81 kL
